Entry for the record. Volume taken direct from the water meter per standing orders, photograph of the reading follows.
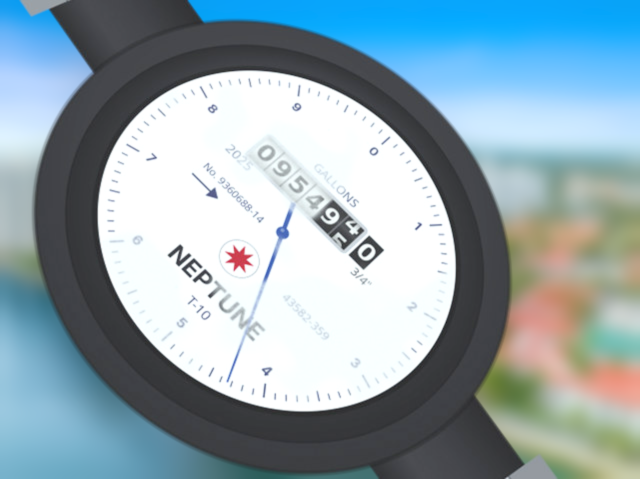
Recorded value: 954944.3 gal
